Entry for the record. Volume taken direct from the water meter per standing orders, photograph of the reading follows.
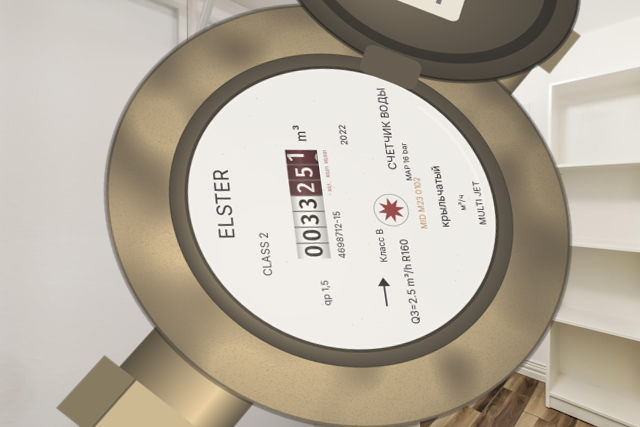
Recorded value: 33.251 m³
